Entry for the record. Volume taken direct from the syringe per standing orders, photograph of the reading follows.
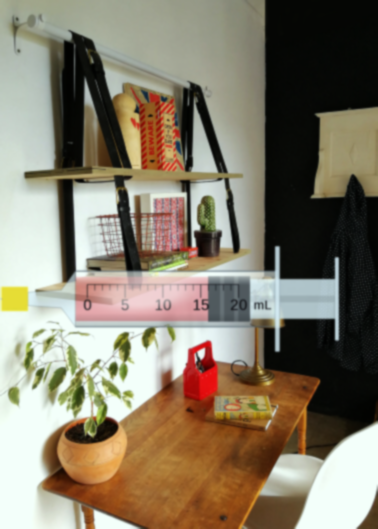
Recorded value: 16 mL
